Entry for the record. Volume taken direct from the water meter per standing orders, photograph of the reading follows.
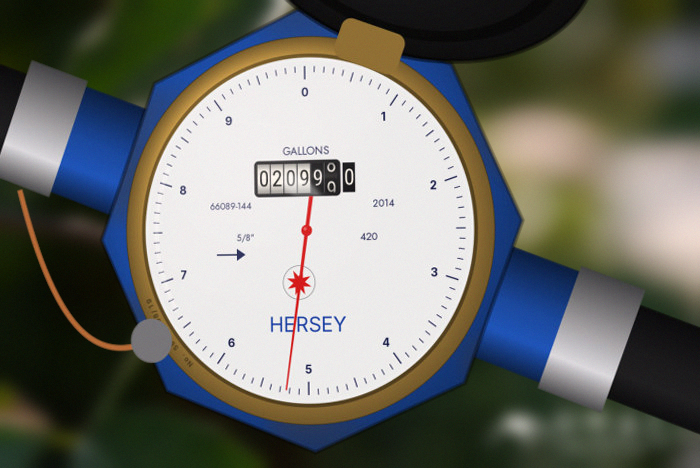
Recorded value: 209985.2 gal
